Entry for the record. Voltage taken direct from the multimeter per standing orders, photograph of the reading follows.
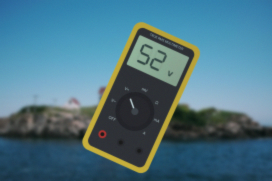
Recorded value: 52 V
